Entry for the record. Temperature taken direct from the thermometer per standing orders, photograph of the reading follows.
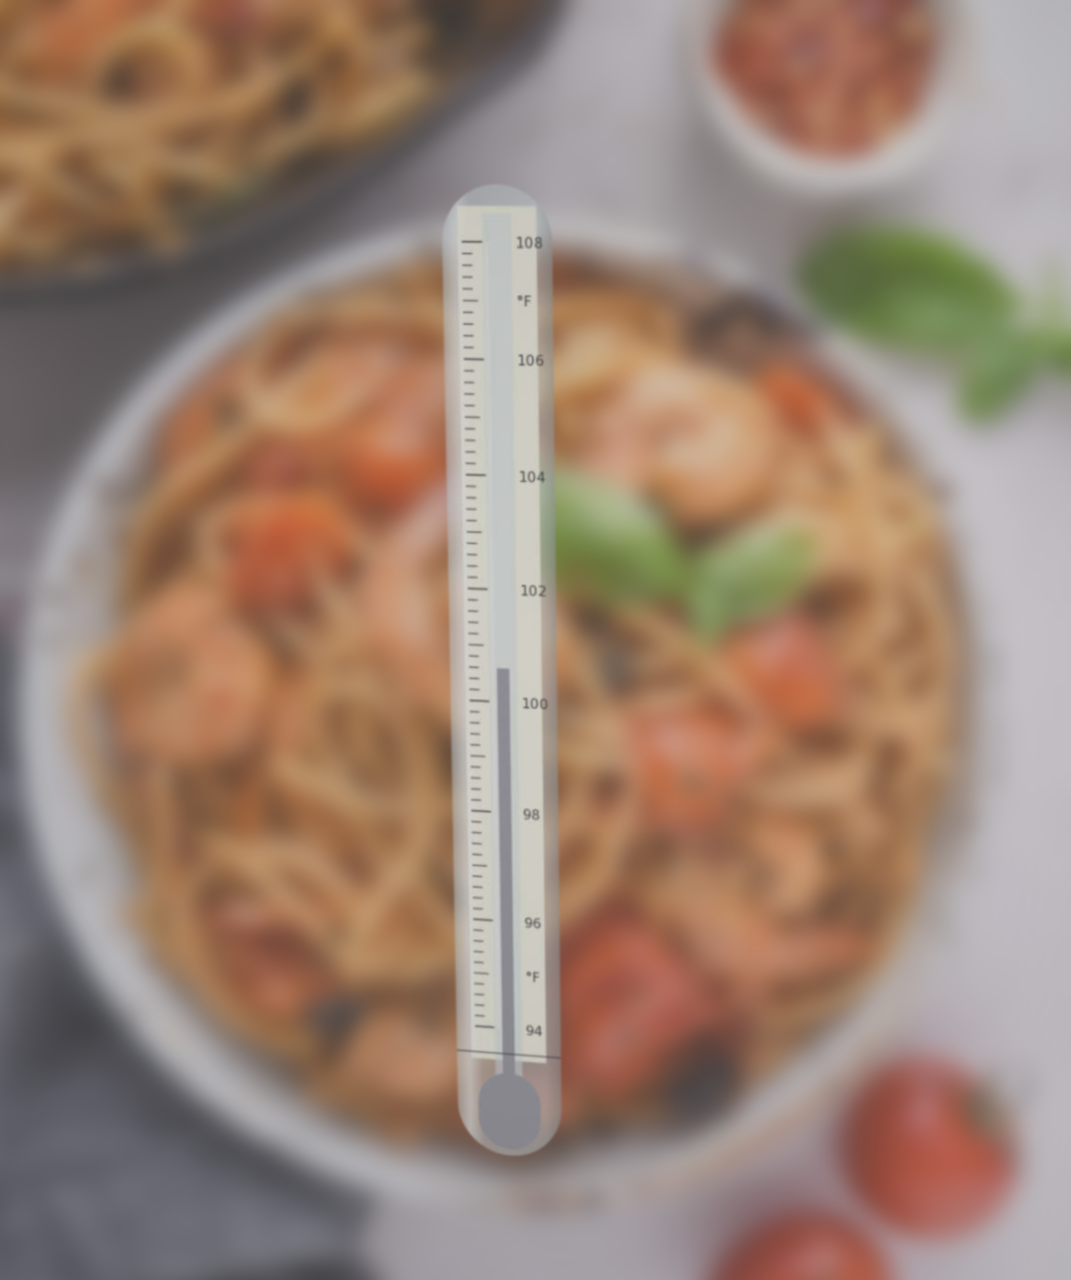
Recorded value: 100.6 °F
